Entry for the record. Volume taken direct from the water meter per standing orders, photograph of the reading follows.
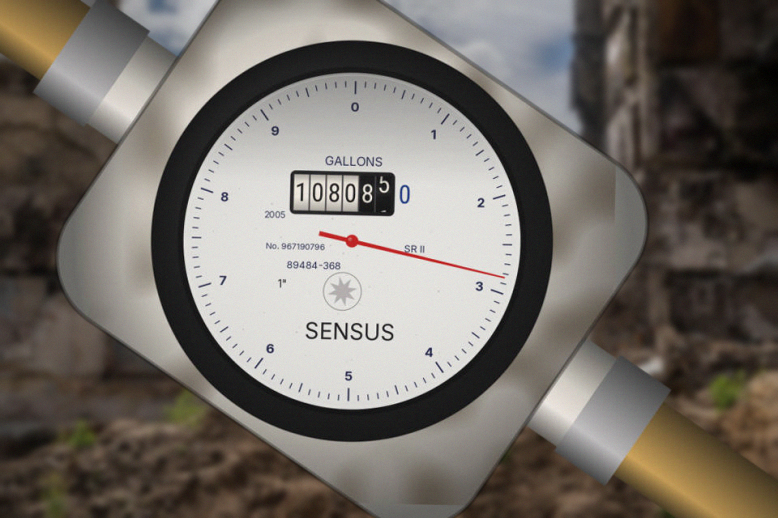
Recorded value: 1080852.8 gal
